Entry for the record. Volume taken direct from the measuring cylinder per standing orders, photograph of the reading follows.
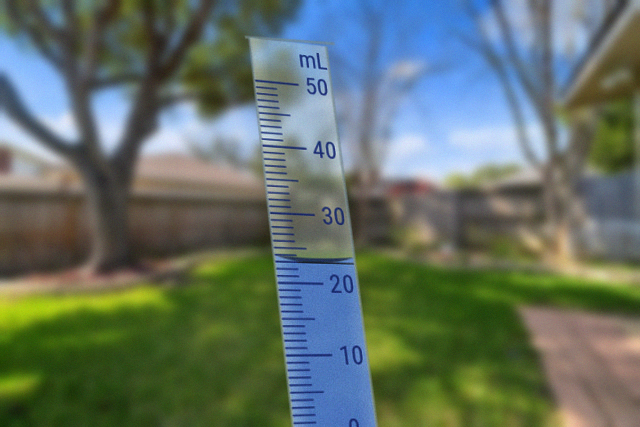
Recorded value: 23 mL
